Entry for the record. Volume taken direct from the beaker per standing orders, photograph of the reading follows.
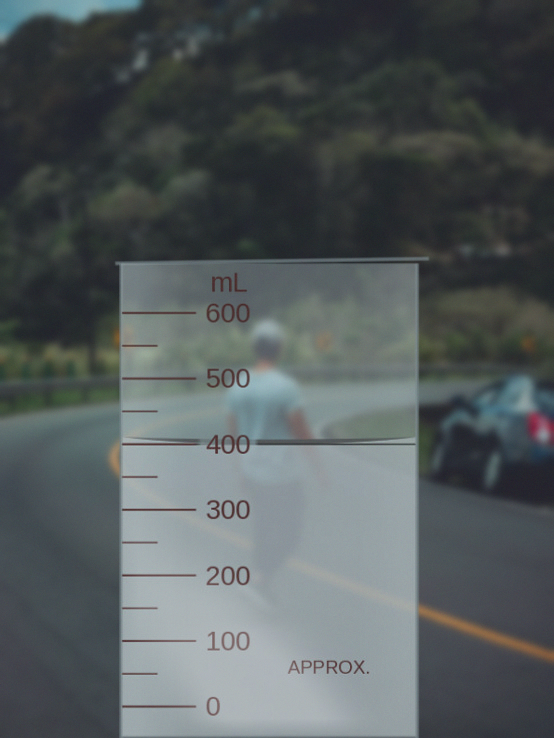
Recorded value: 400 mL
